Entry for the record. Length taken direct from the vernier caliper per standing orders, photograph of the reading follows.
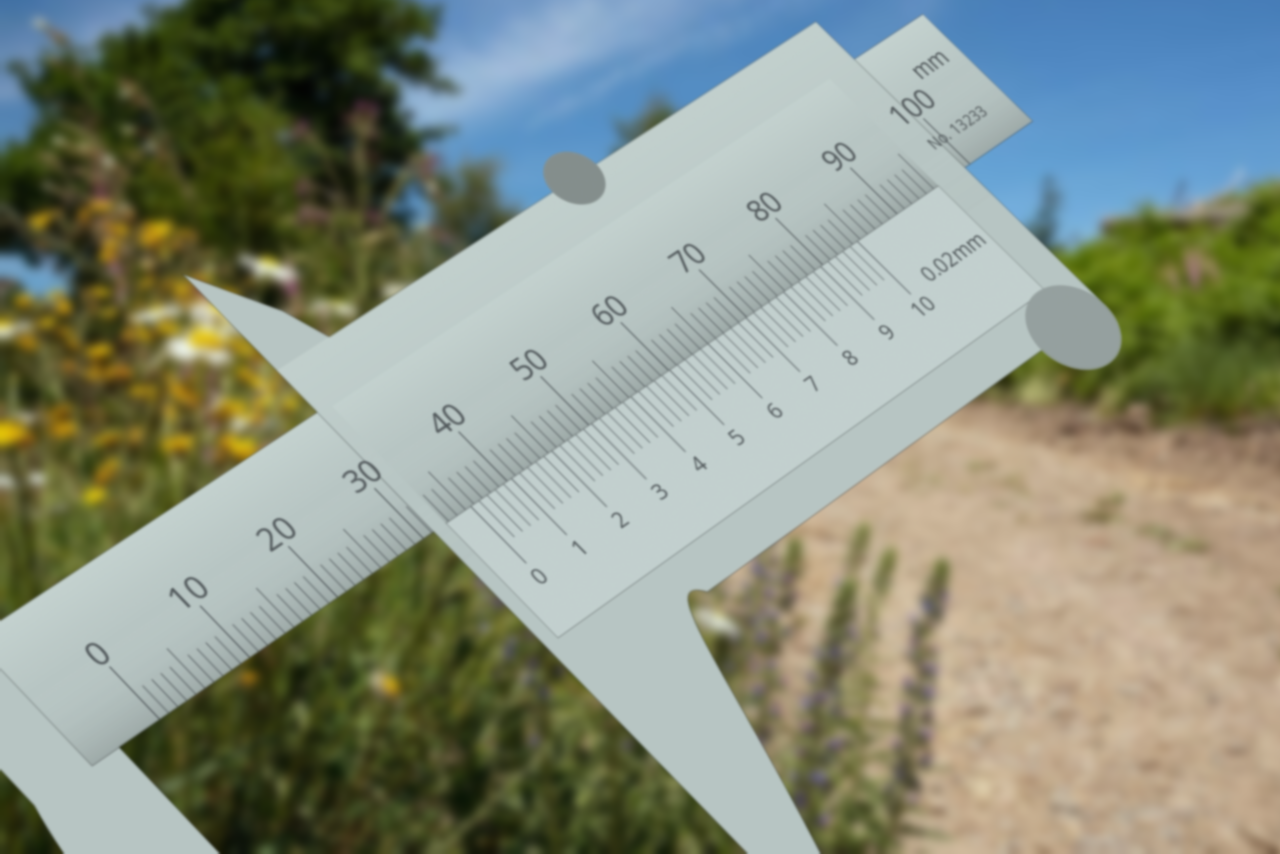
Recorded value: 35.6 mm
